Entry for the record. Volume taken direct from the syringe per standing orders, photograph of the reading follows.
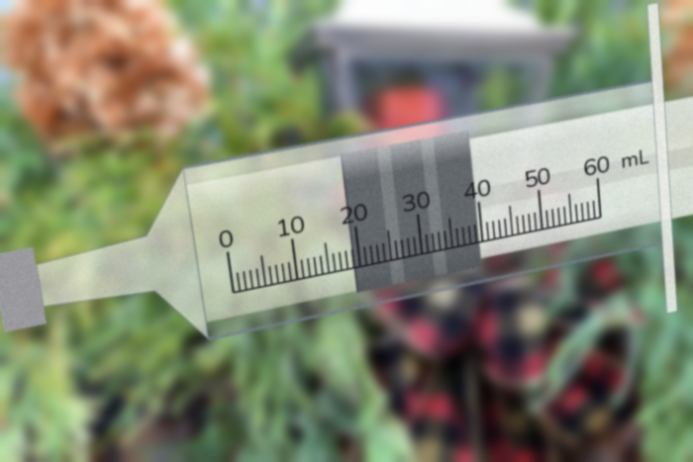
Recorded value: 19 mL
